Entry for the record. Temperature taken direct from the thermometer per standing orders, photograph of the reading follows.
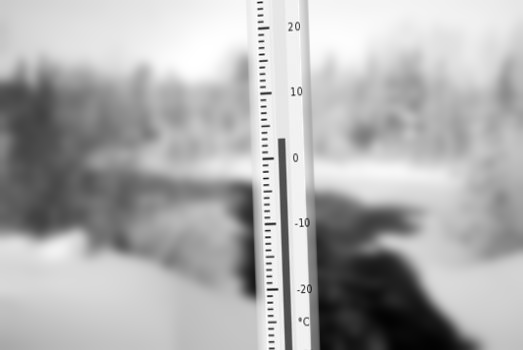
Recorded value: 3 °C
